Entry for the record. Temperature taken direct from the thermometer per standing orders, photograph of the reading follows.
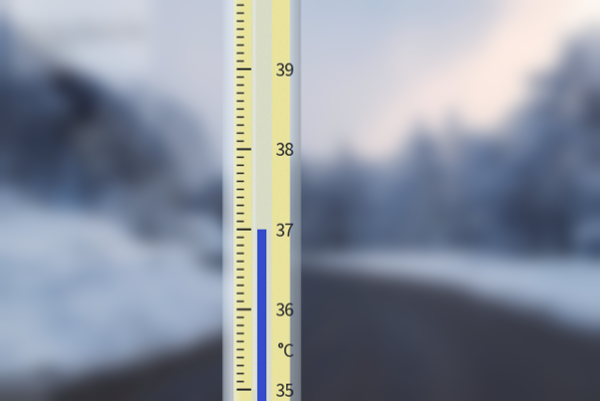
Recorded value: 37 °C
